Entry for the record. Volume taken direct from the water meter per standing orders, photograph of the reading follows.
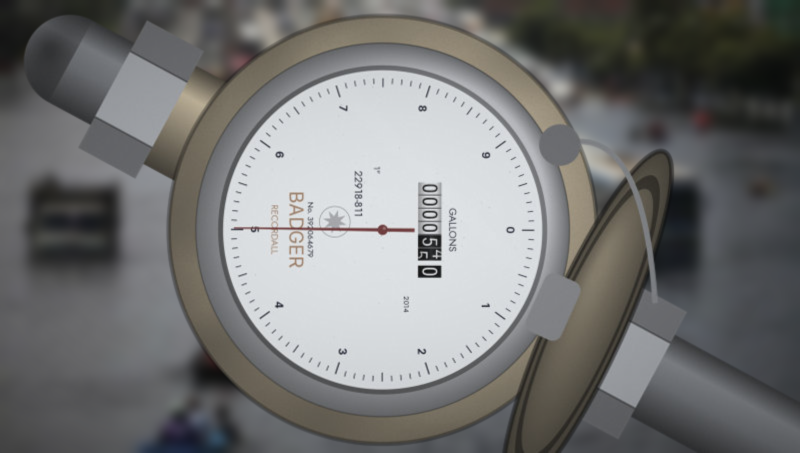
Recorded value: 545.0 gal
